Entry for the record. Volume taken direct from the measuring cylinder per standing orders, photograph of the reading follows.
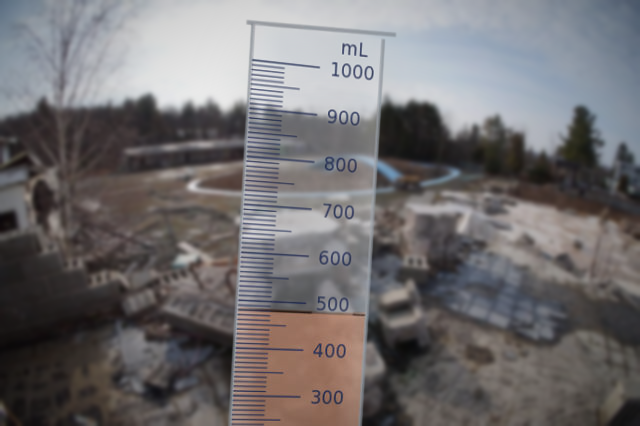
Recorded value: 480 mL
